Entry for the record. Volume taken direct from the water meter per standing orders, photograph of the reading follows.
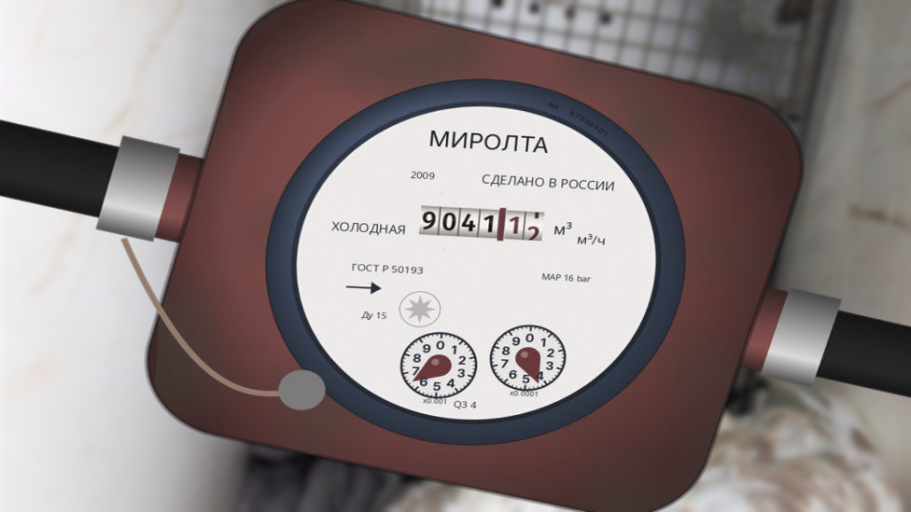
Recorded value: 9041.1164 m³
